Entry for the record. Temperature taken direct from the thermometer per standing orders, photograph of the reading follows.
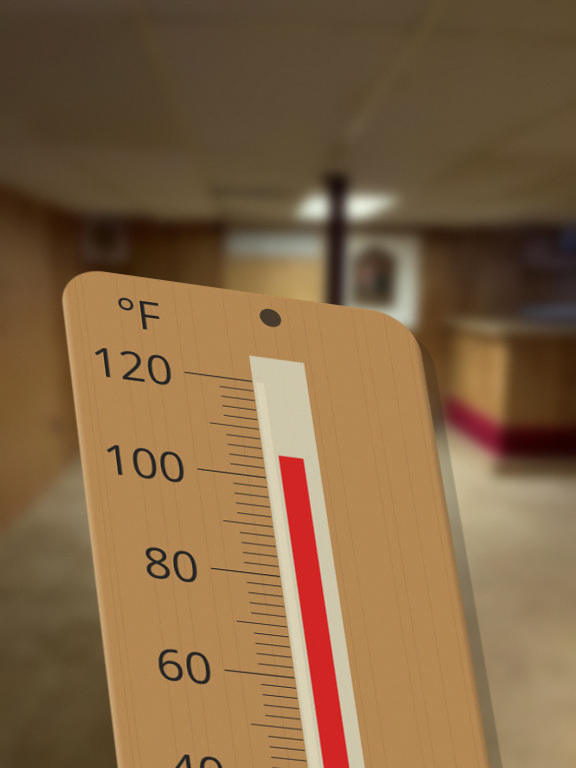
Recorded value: 105 °F
